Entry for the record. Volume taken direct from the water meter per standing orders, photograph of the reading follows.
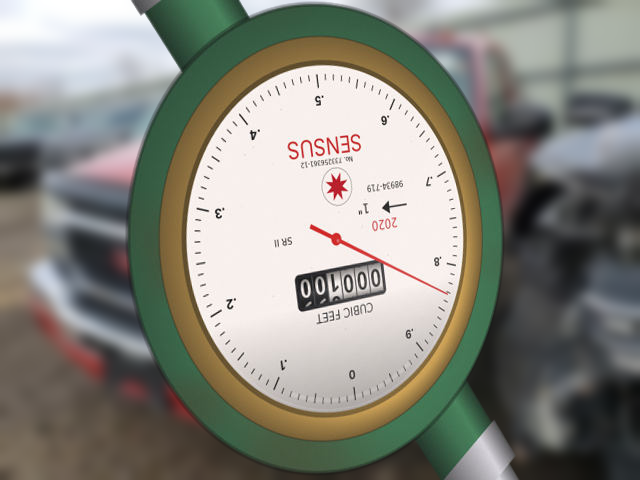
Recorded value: 99.83 ft³
